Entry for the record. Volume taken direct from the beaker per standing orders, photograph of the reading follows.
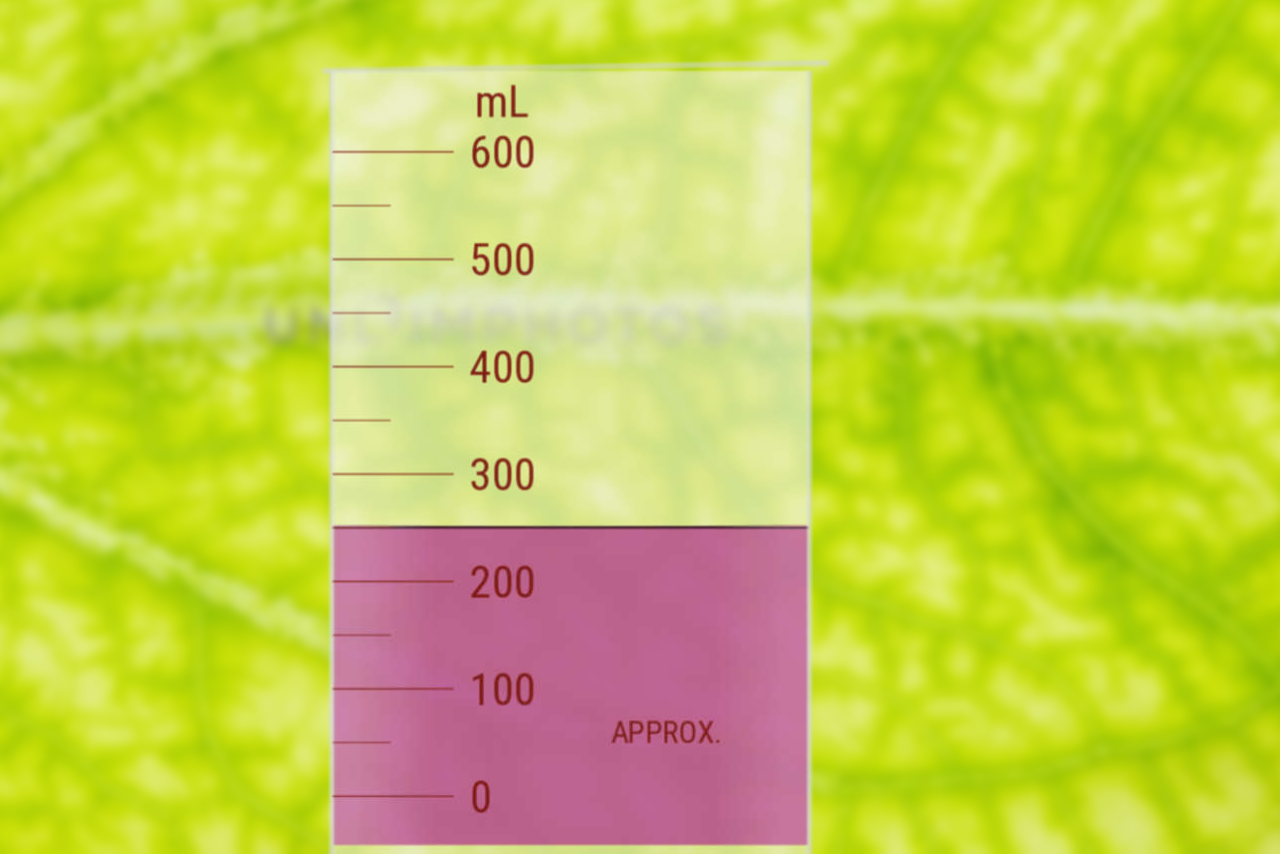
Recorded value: 250 mL
